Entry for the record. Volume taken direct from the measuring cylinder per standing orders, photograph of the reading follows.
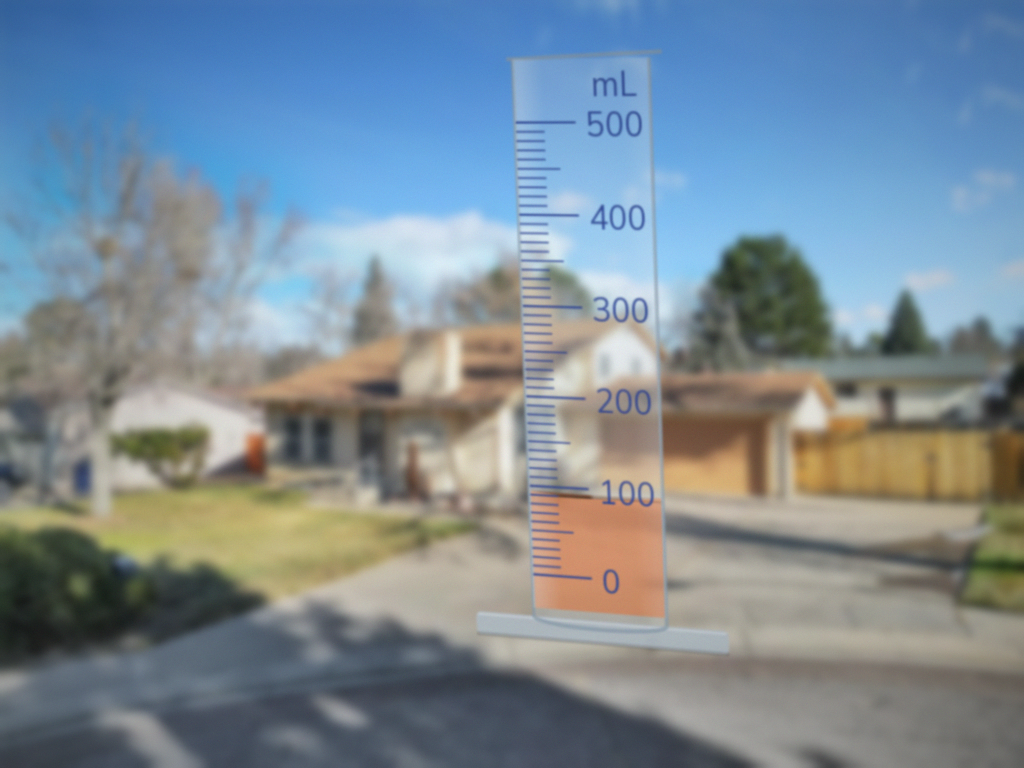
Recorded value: 90 mL
